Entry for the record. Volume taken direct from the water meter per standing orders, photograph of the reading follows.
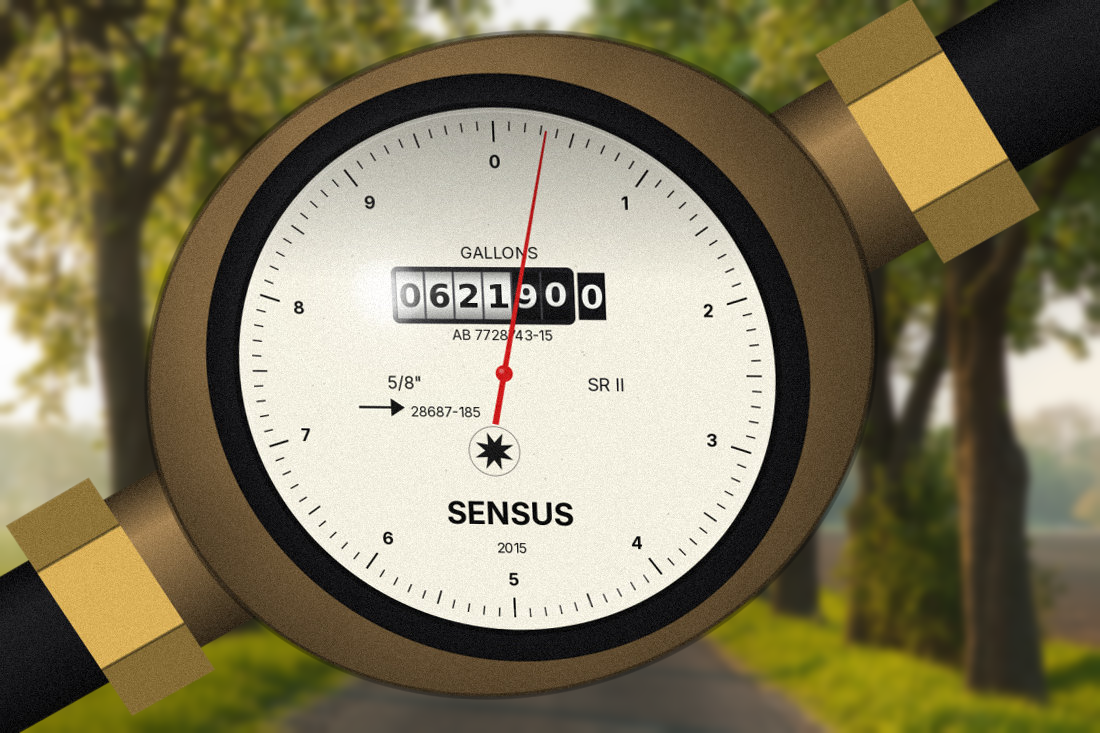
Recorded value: 621900.3 gal
